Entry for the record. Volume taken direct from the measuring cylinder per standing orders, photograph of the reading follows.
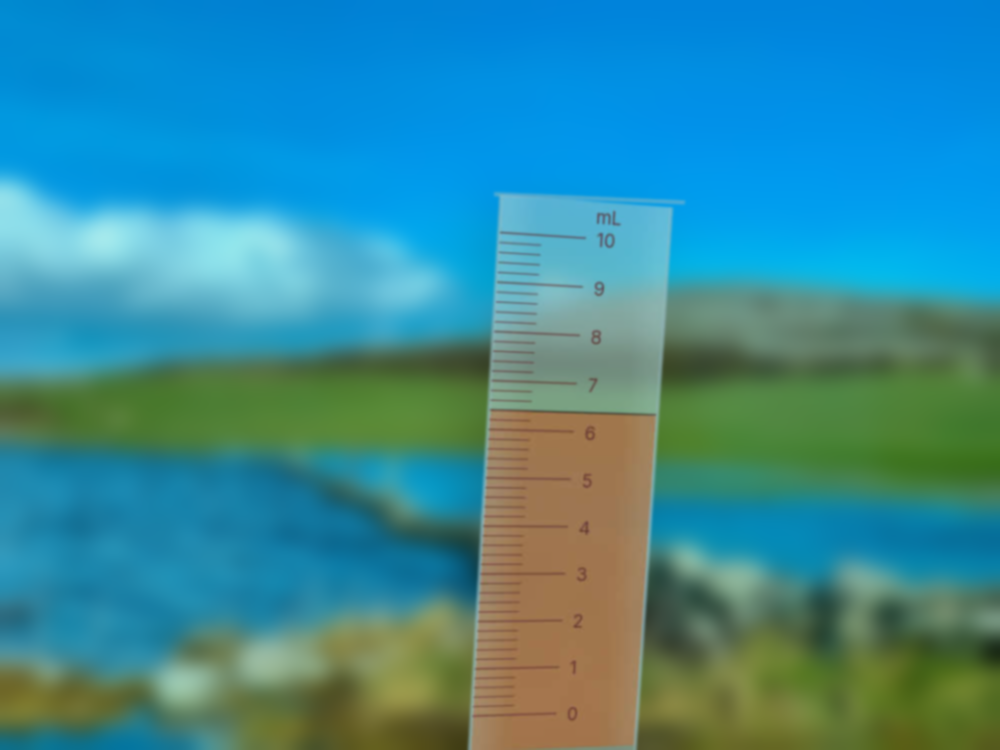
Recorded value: 6.4 mL
